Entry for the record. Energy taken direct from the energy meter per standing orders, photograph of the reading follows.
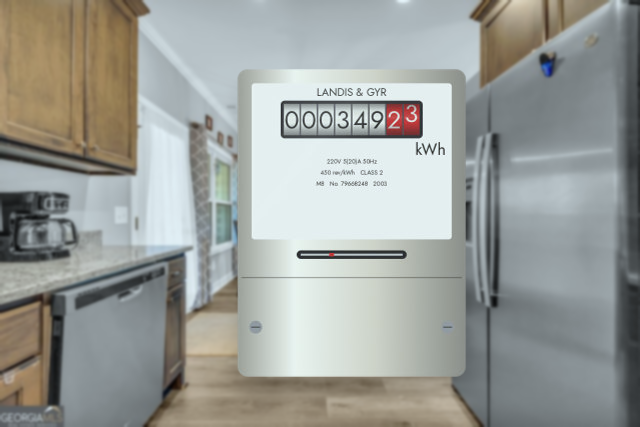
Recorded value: 349.23 kWh
